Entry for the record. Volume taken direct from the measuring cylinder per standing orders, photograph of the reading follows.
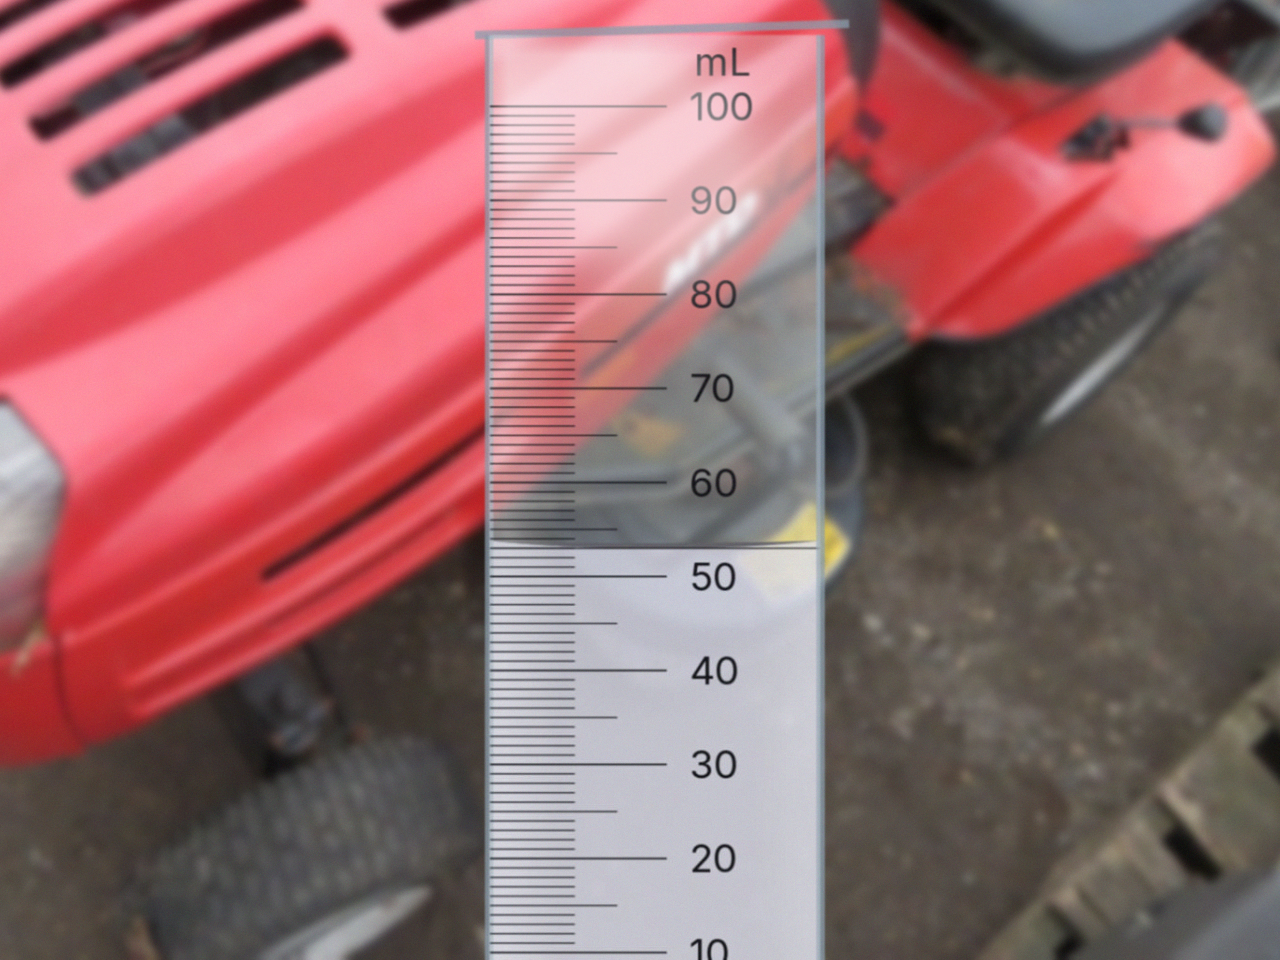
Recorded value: 53 mL
